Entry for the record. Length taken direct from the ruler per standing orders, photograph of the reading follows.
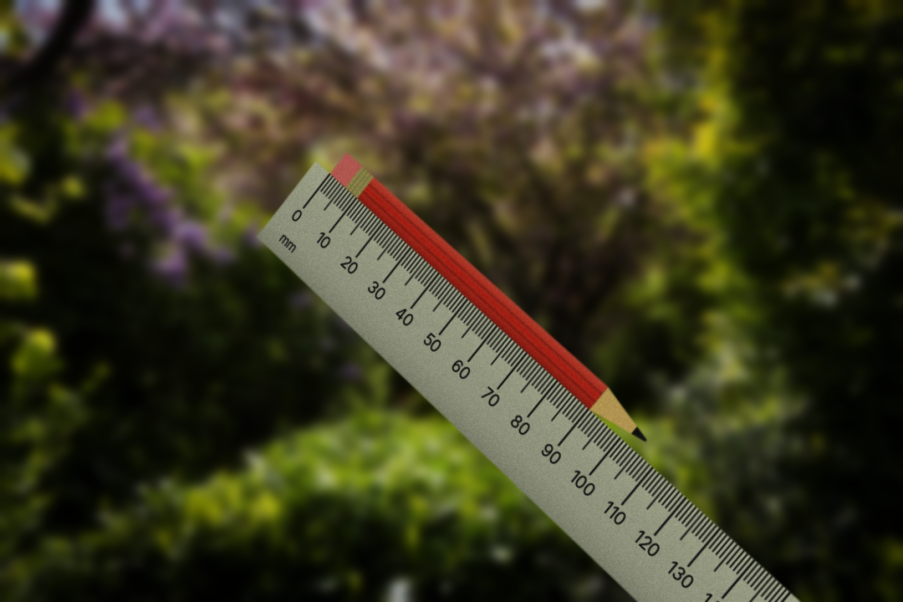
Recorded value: 105 mm
